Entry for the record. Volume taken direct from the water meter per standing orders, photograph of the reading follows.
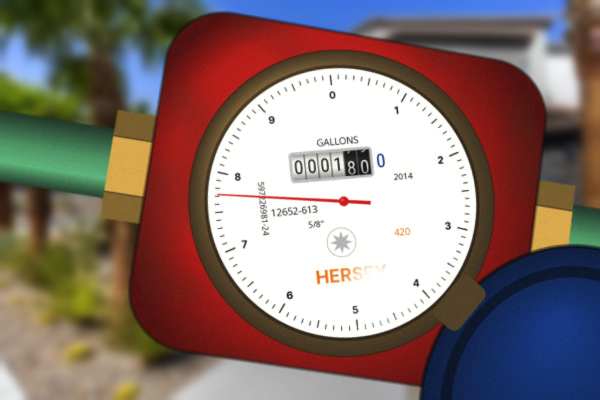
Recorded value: 1797.7 gal
